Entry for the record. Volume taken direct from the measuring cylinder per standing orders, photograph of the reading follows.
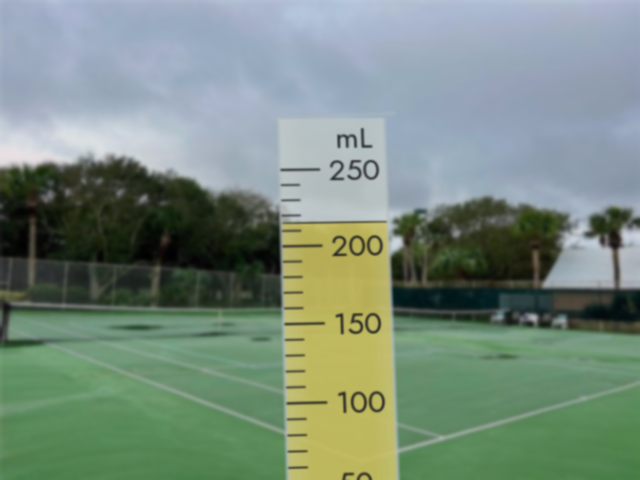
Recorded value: 215 mL
